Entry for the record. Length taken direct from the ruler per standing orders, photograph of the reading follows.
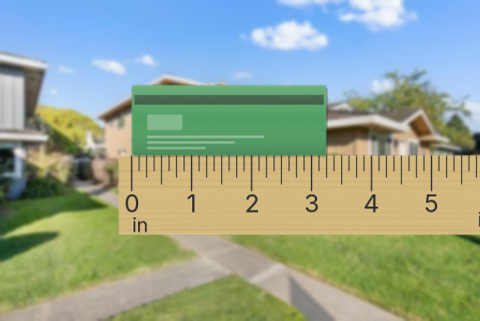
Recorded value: 3.25 in
